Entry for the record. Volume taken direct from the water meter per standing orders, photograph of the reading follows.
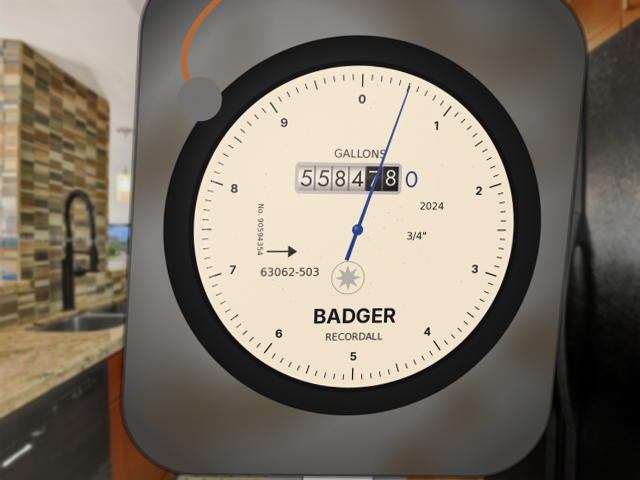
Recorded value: 5584780.5 gal
